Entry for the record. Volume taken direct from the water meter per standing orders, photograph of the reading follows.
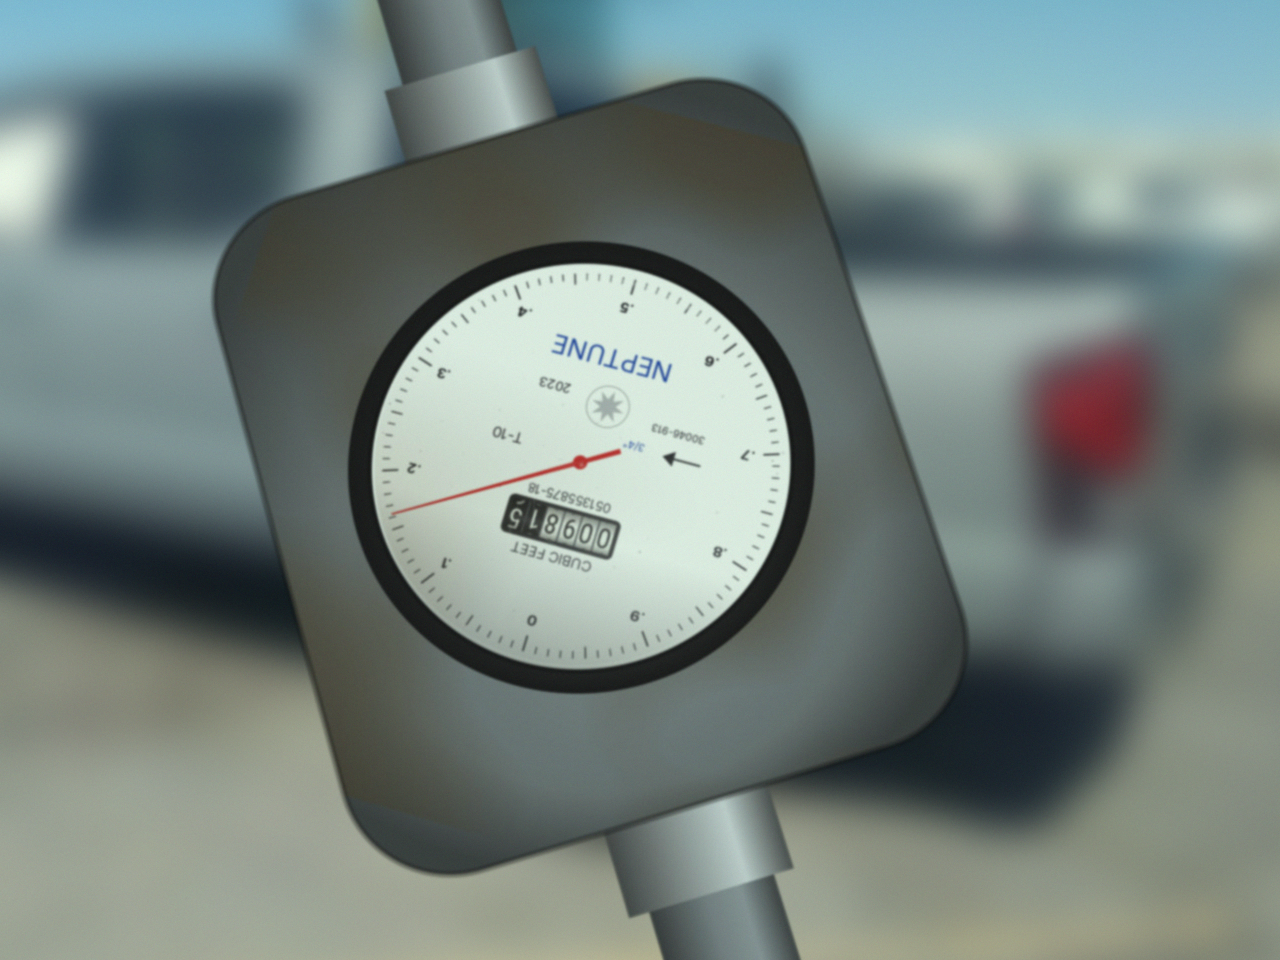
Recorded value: 9815.16 ft³
